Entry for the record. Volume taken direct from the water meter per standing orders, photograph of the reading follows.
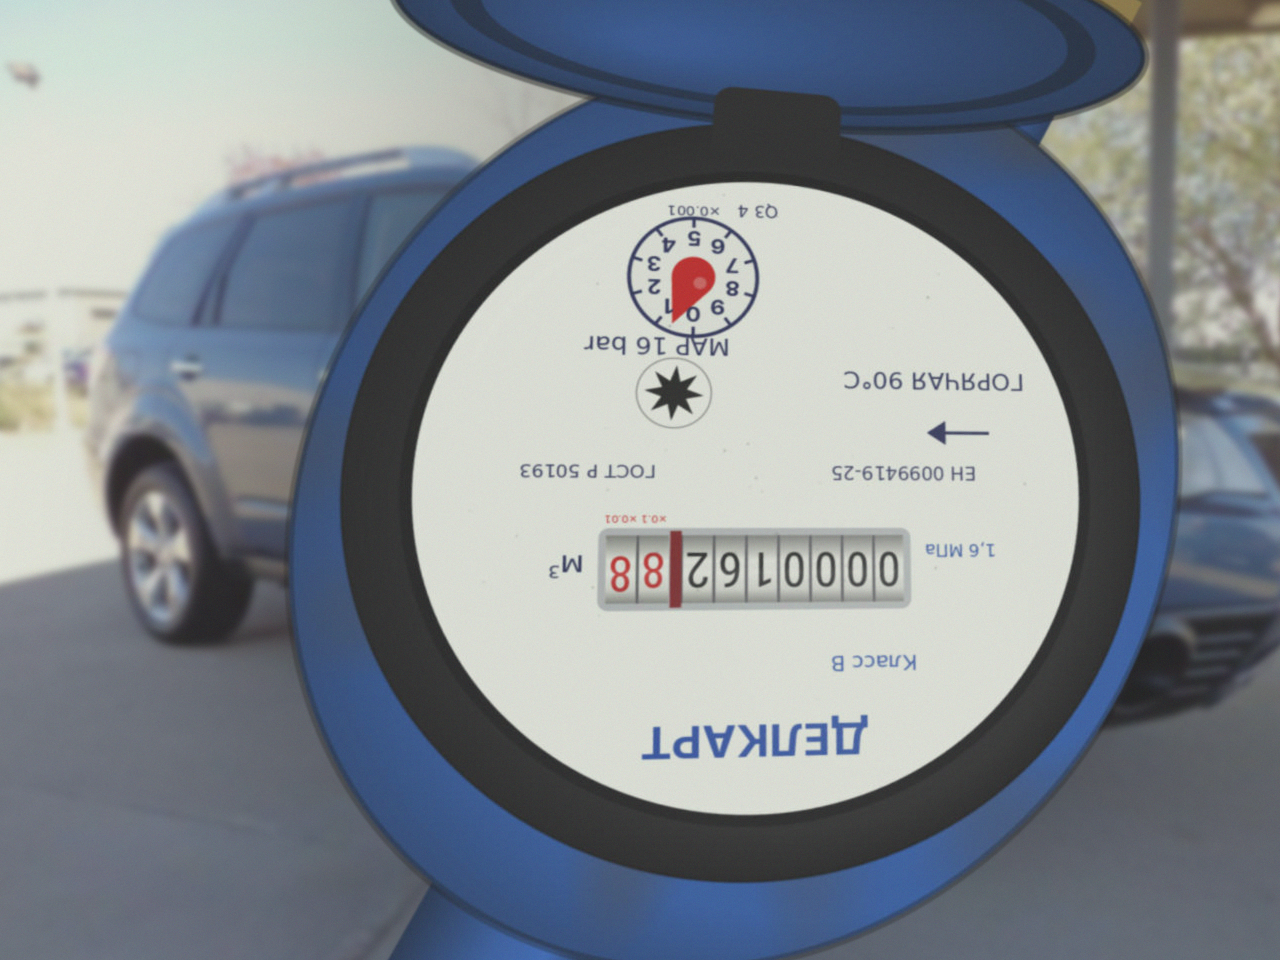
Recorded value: 162.880 m³
